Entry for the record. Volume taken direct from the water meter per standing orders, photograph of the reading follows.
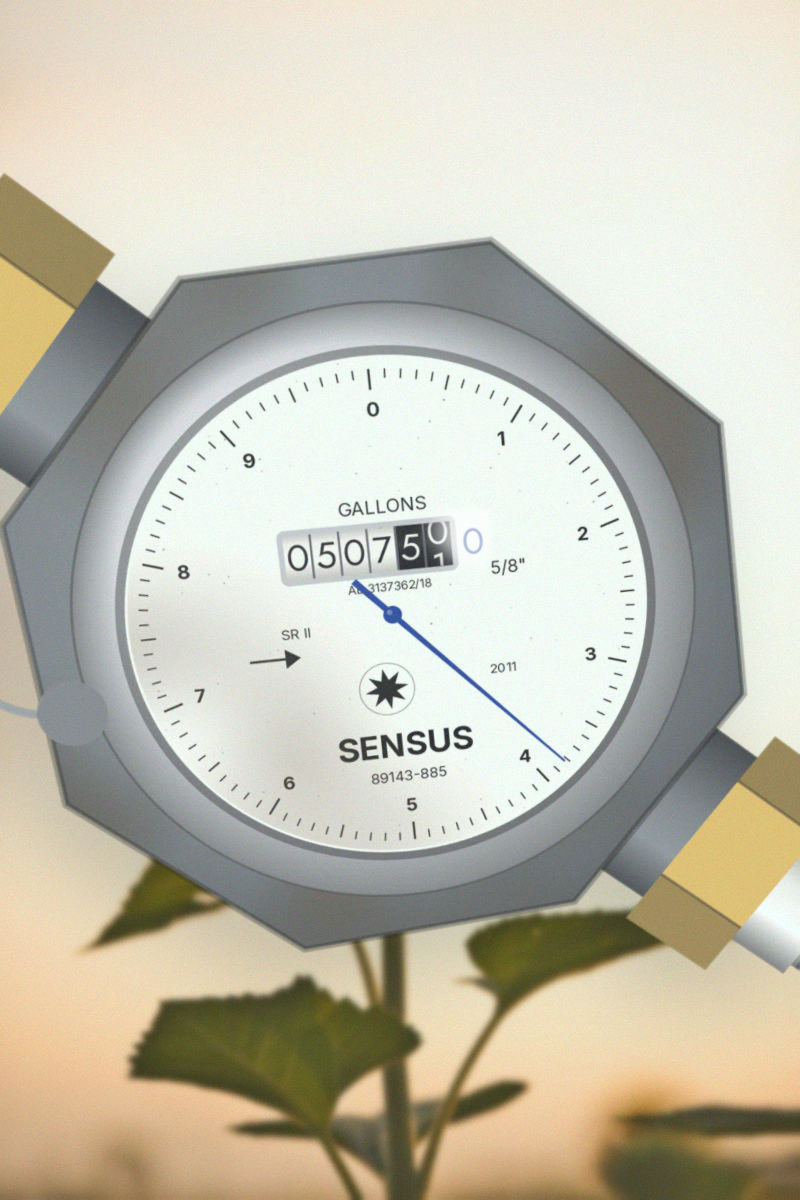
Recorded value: 507503.8 gal
